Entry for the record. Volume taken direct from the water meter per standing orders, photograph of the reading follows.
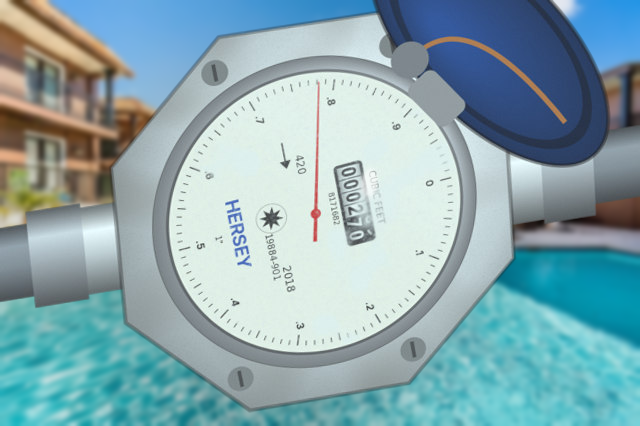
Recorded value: 269.78 ft³
